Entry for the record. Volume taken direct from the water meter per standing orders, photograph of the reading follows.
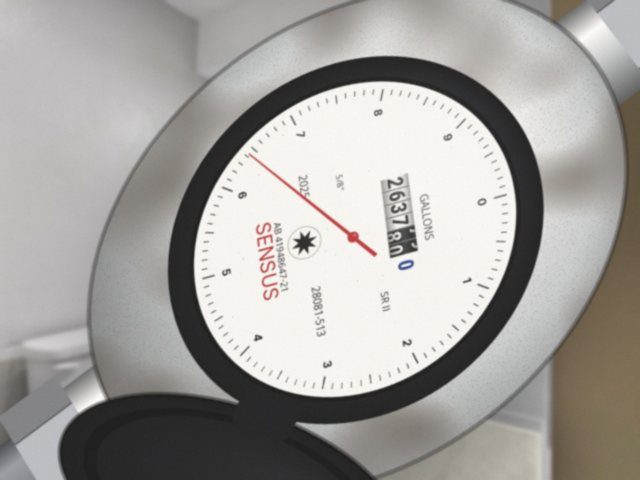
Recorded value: 2637796.4 gal
